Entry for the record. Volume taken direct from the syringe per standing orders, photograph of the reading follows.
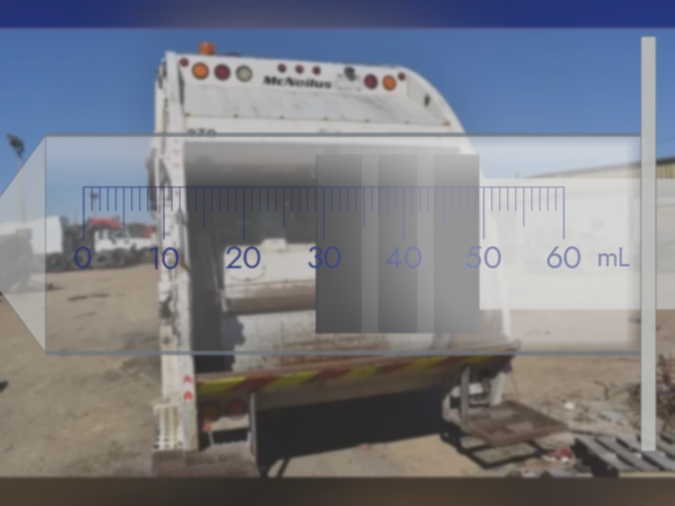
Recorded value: 29 mL
